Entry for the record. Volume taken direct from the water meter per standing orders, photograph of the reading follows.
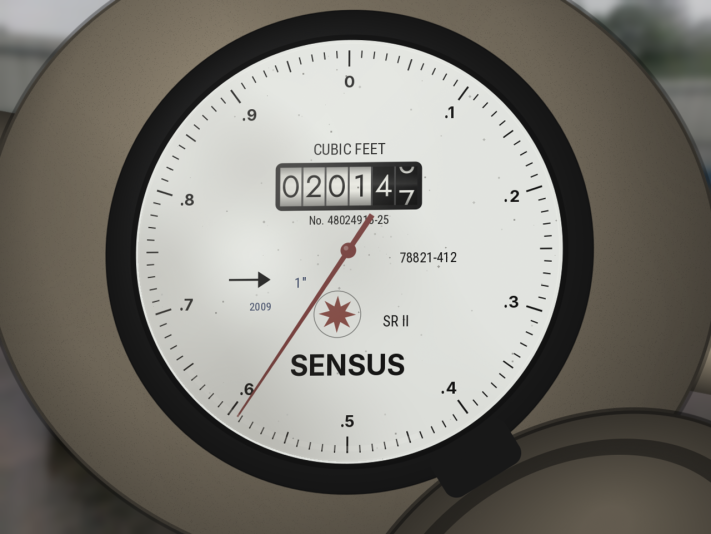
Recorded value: 20146.59 ft³
